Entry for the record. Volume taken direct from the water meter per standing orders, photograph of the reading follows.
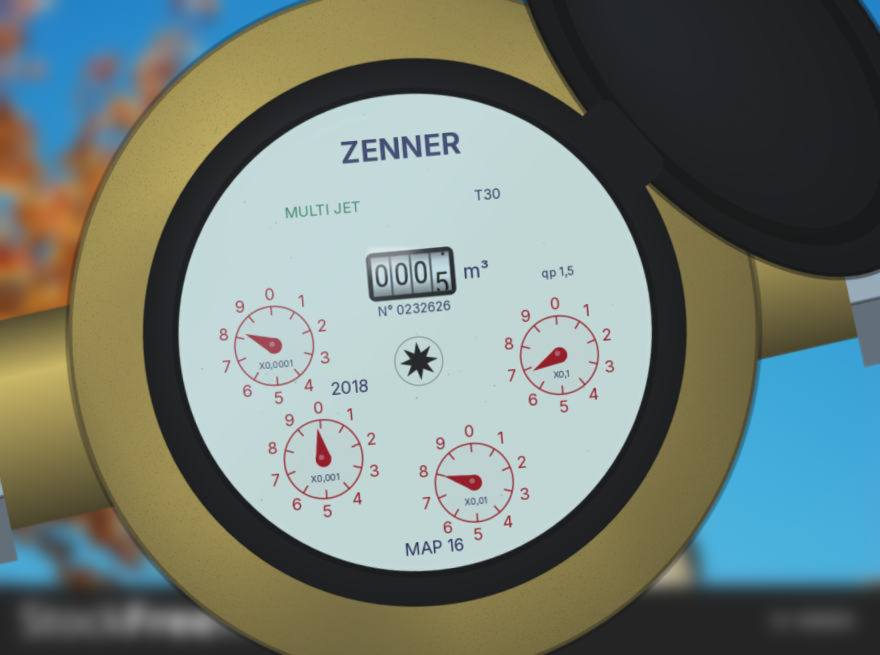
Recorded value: 4.6798 m³
